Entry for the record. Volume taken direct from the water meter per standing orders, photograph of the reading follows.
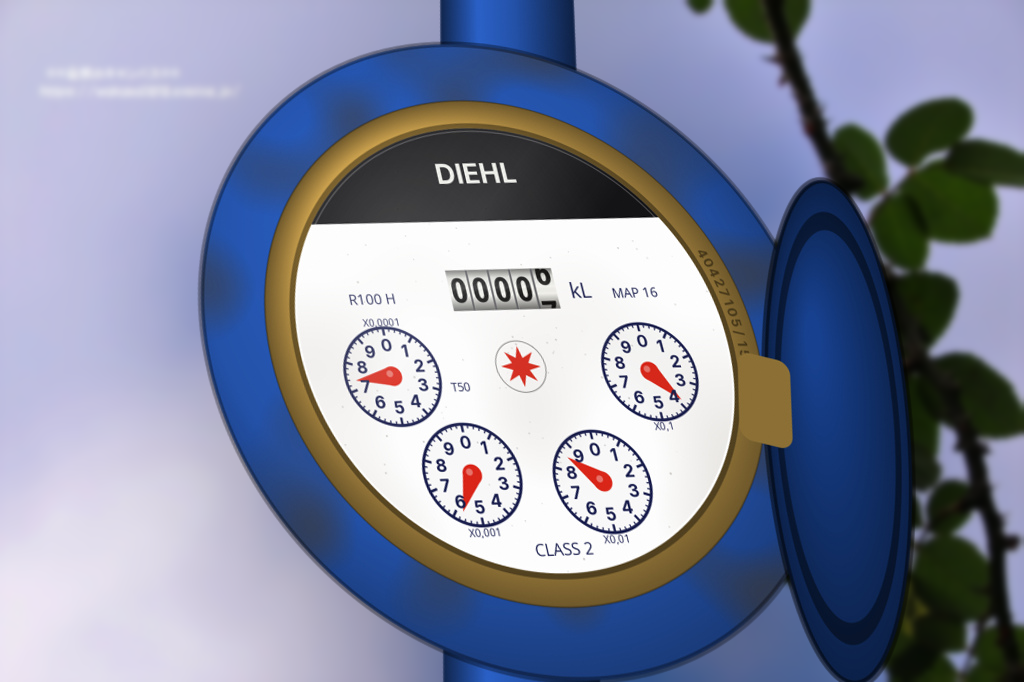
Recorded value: 6.3857 kL
